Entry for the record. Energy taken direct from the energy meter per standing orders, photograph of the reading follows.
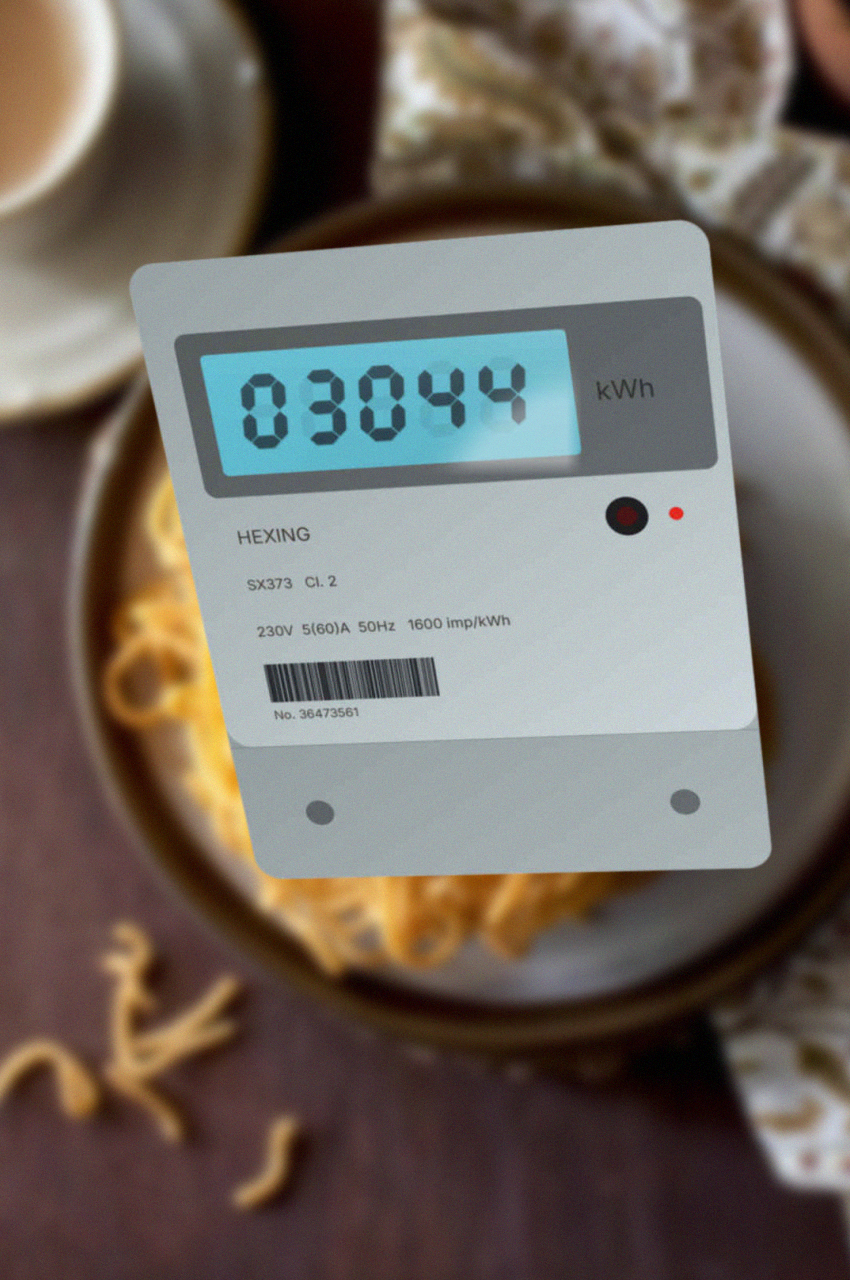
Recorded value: 3044 kWh
